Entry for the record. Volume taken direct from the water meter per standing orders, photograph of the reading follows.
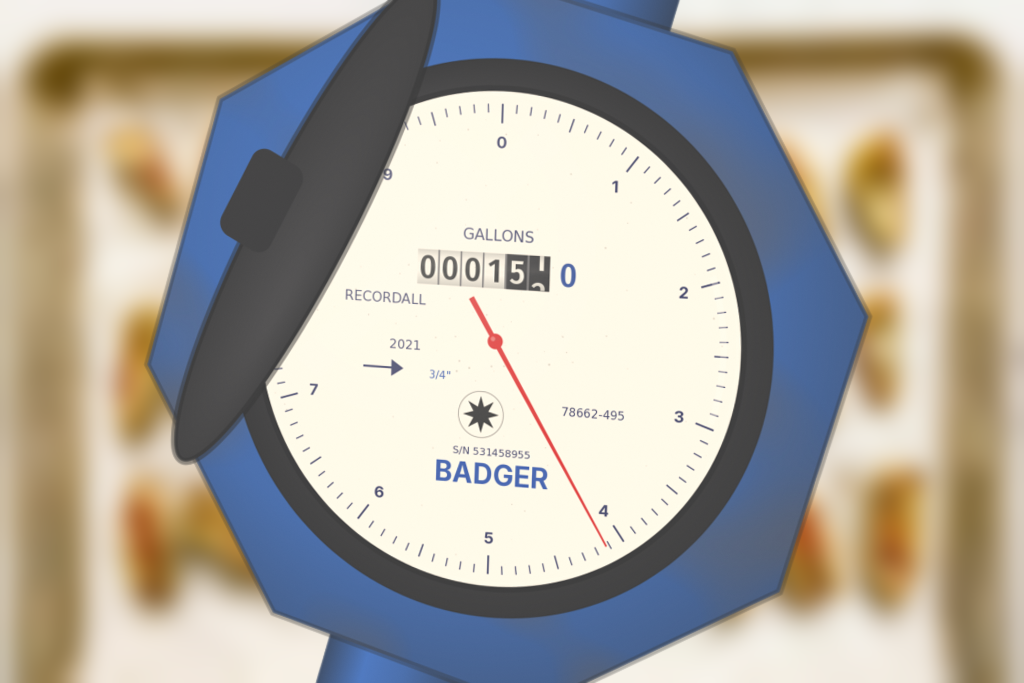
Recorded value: 1514.1 gal
